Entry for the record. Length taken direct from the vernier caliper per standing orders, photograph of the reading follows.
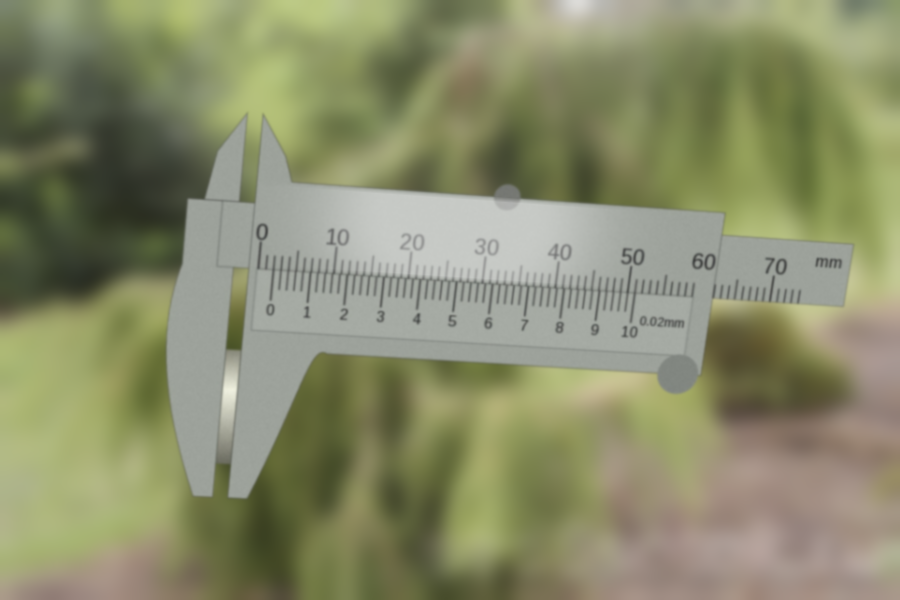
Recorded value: 2.0 mm
